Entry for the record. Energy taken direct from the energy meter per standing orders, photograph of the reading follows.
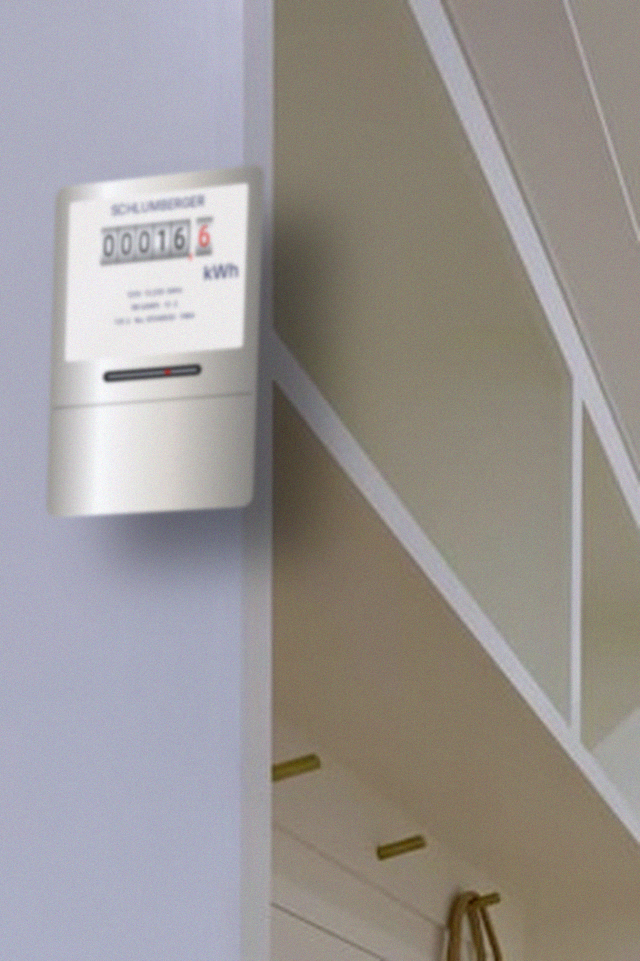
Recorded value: 16.6 kWh
